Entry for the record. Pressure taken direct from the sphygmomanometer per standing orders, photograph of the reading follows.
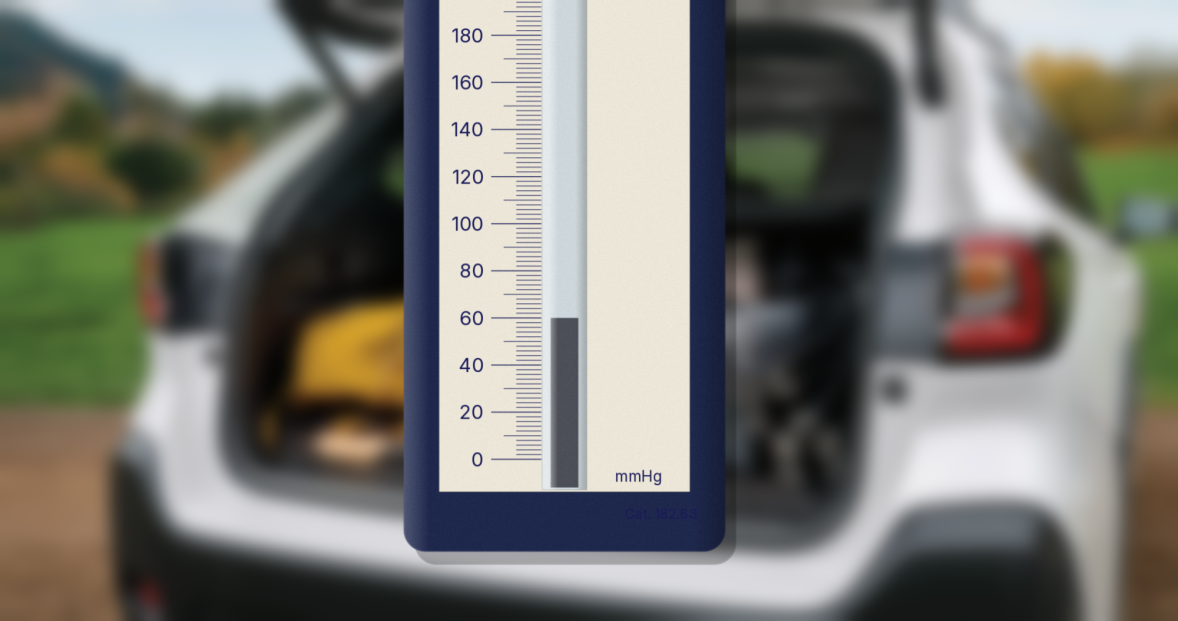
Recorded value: 60 mmHg
